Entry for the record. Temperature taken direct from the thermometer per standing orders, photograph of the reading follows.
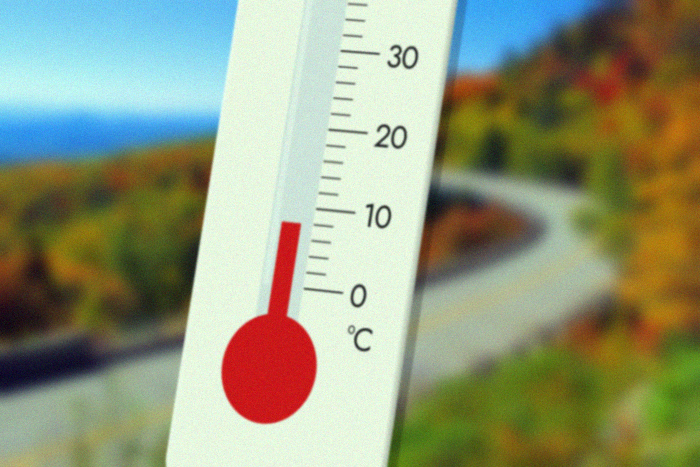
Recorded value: 8 °C
